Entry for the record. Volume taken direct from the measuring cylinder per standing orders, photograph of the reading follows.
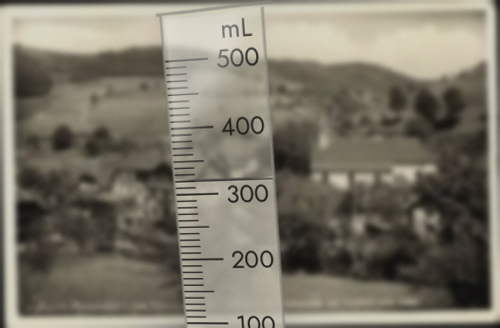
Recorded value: 320 mL
